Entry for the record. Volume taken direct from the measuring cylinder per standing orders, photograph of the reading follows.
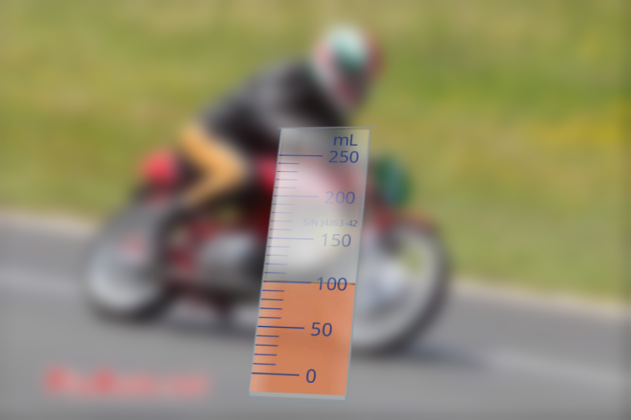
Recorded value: 100 mL
